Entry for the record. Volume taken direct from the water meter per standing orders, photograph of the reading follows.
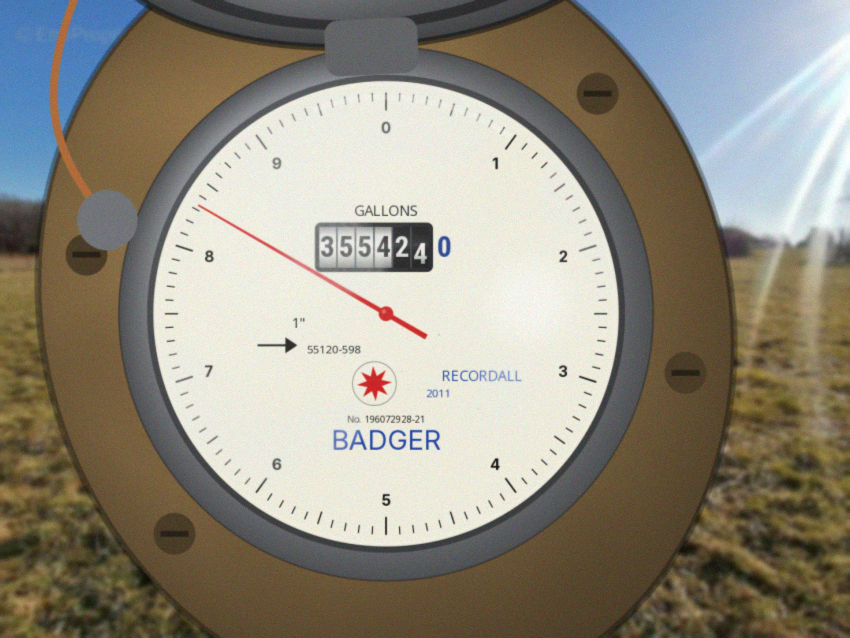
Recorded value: 3554238.3 gal
